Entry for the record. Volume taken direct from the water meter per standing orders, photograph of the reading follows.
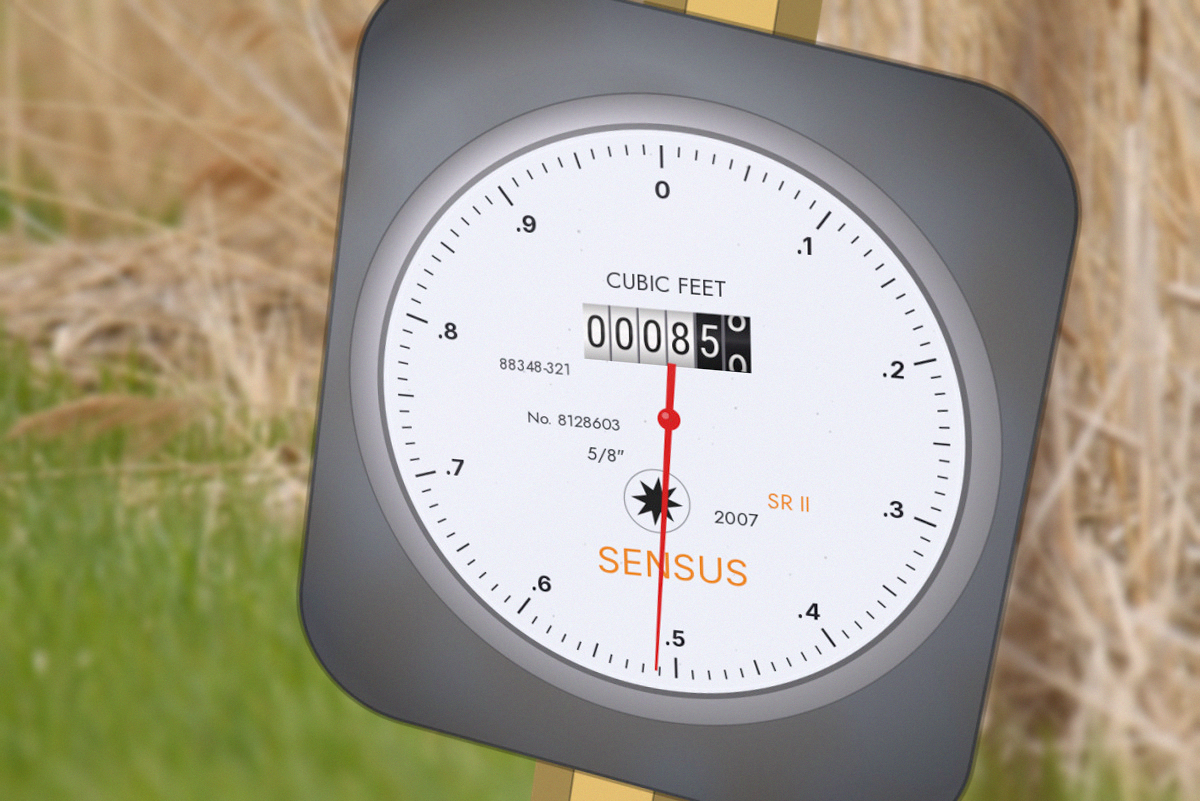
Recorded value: 858.51 ft³
